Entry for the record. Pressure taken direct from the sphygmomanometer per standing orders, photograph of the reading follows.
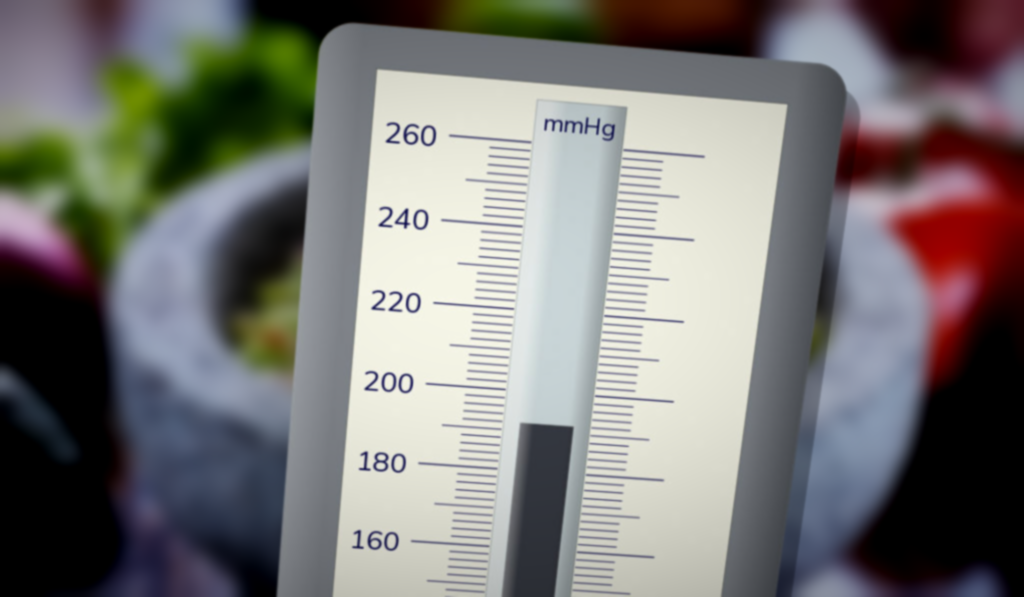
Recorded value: 192 mmHg
